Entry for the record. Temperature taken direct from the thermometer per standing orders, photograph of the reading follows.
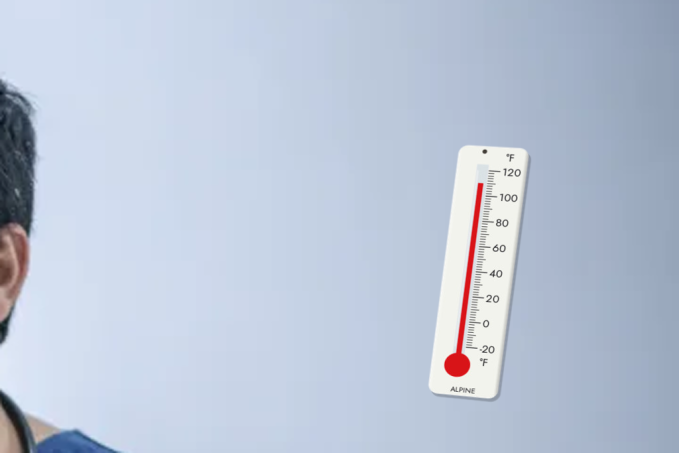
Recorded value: 110 °F
